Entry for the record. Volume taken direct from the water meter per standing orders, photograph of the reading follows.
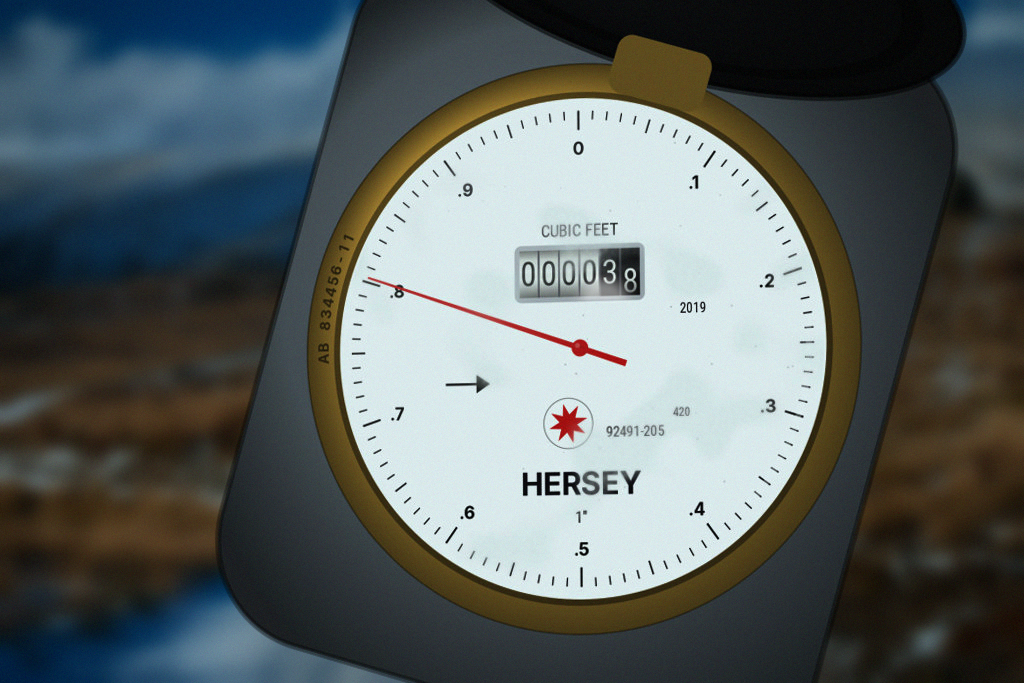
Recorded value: 37.80 ft³
